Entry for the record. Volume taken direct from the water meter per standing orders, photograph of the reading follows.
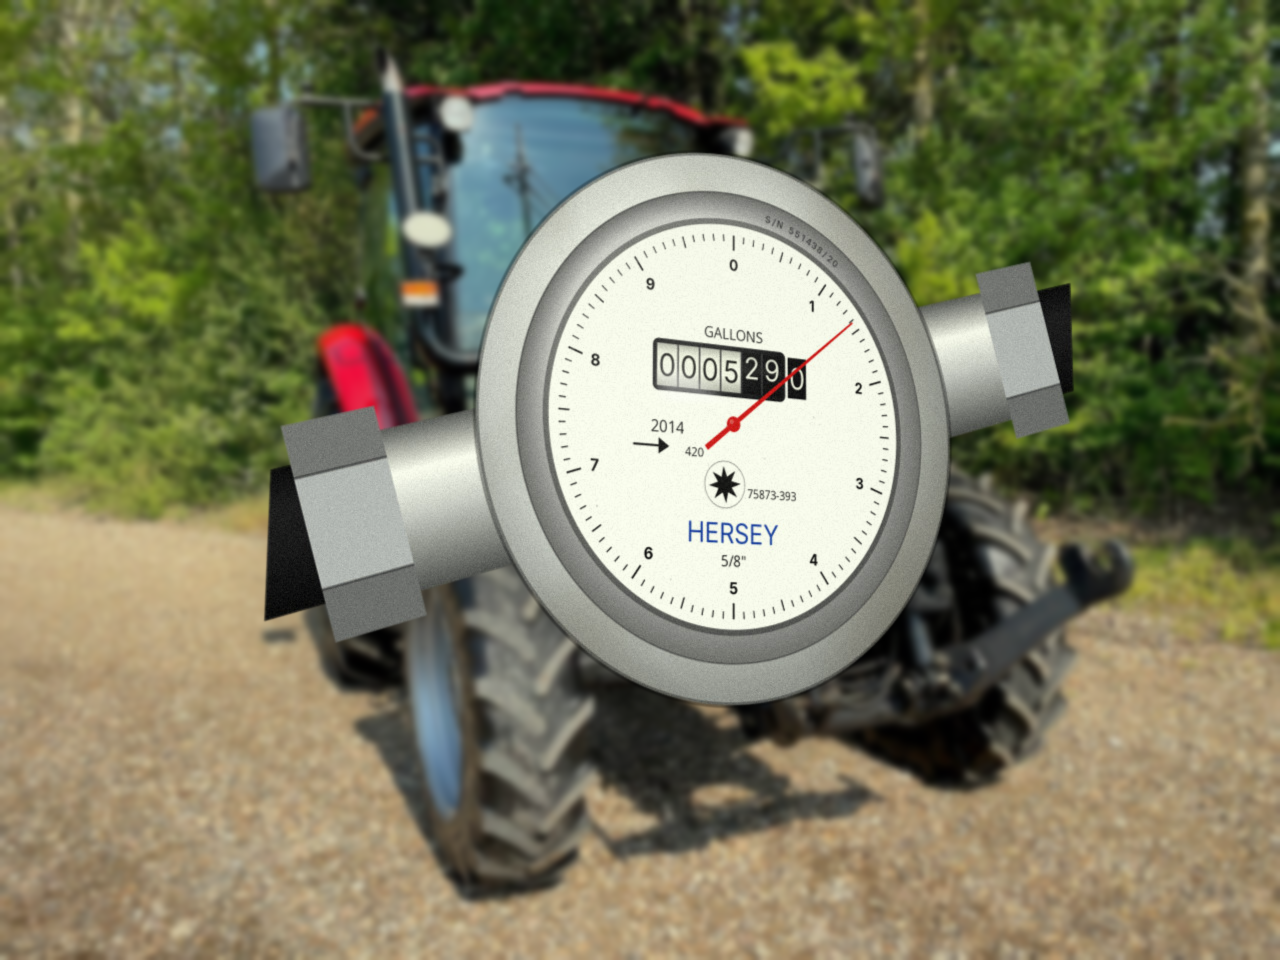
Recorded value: 5291.4 gal
